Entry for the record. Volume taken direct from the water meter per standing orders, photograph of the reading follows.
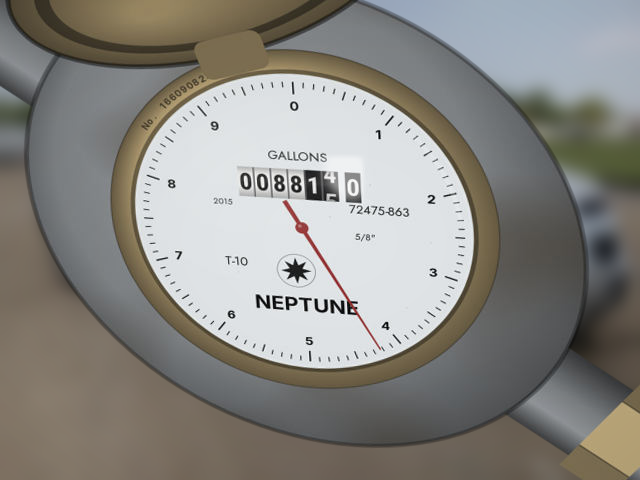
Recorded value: 88144.2 gal
